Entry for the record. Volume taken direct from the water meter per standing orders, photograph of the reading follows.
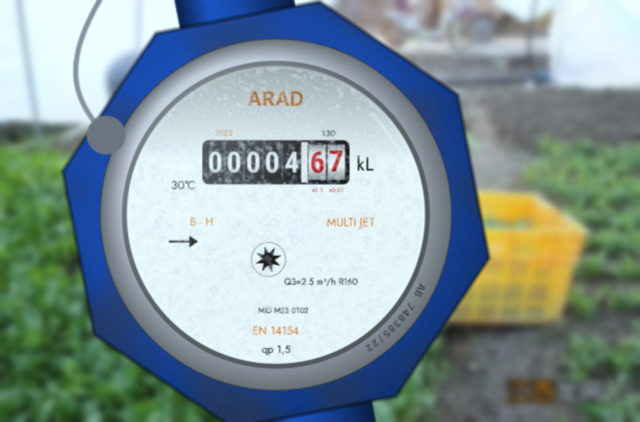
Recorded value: 4.67 kL
